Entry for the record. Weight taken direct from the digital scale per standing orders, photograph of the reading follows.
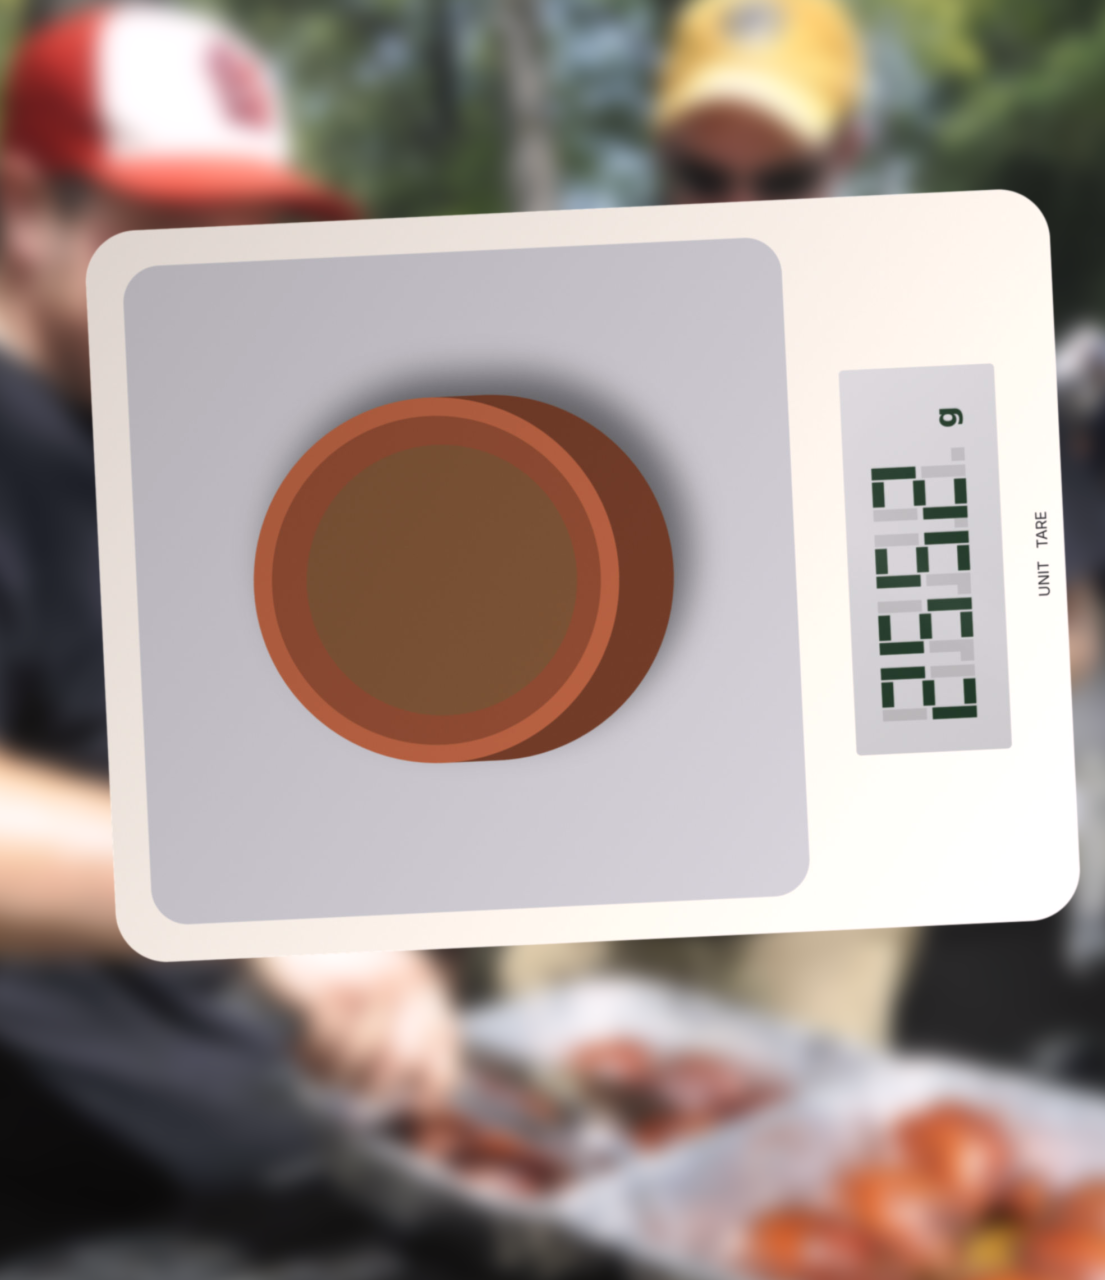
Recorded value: 2552 g
